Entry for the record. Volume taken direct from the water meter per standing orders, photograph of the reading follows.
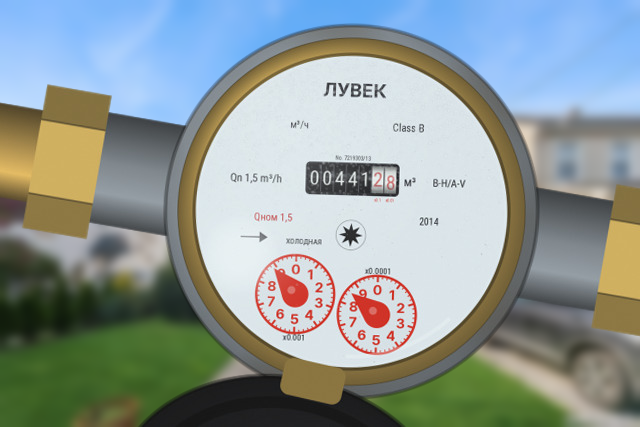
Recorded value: 441.2788 m³
